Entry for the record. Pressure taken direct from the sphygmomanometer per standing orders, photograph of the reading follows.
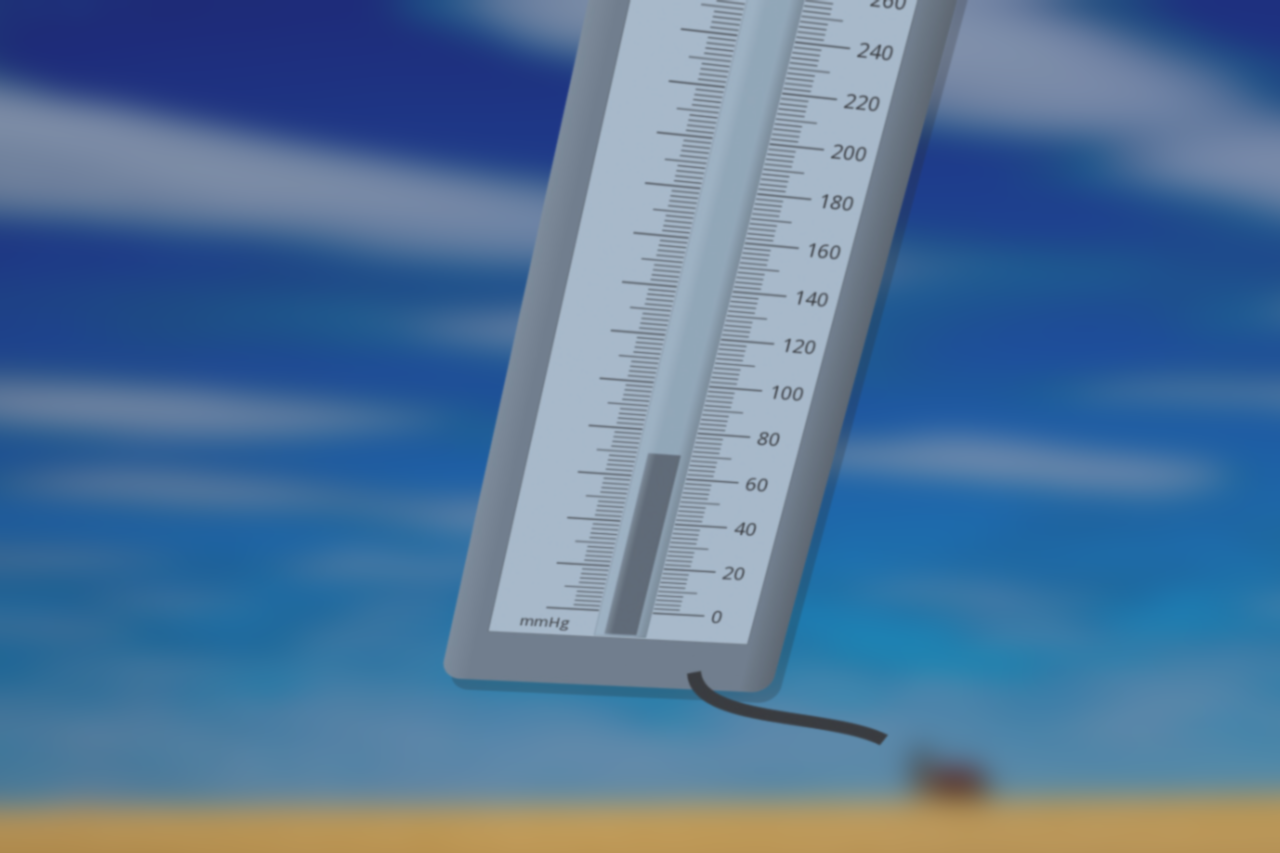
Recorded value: 70 mmHg
